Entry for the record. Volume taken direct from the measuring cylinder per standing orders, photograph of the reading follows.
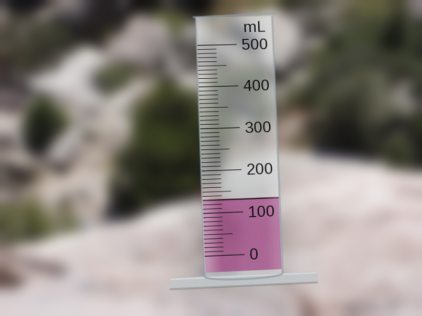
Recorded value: 130 mL
